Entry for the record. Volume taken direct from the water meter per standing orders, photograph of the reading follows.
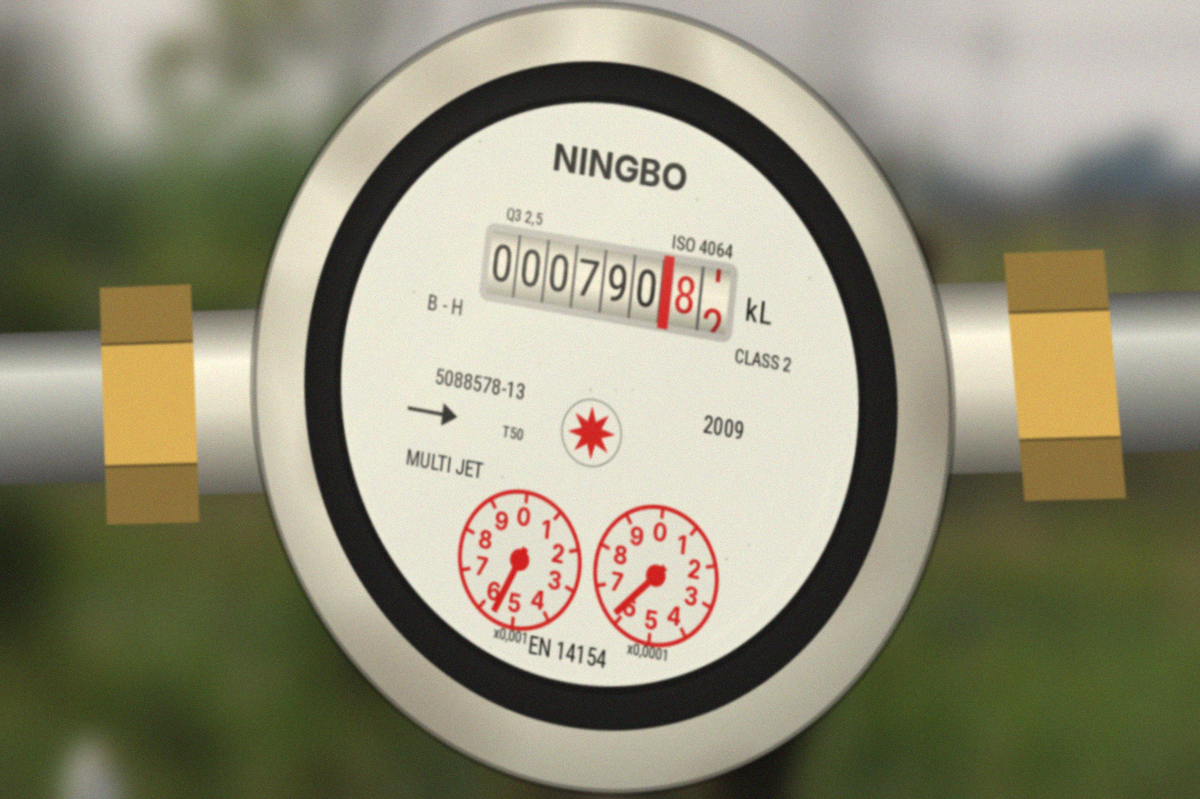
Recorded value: 790.8156 kL
